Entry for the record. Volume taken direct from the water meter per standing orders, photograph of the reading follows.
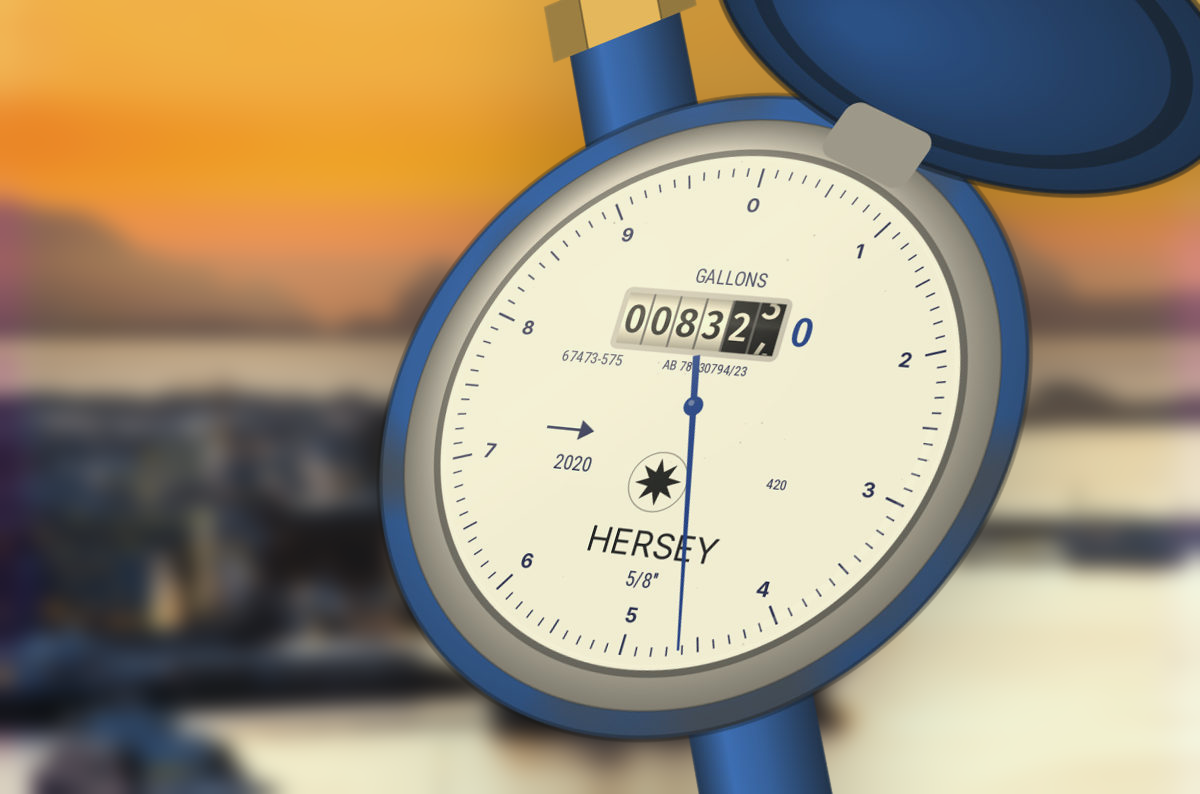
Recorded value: 83234.6 gal
